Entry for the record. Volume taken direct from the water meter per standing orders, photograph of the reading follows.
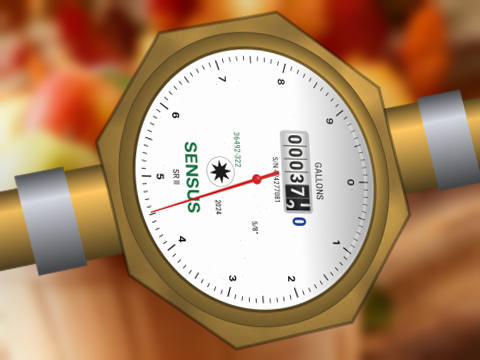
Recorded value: 3714.5 gal
